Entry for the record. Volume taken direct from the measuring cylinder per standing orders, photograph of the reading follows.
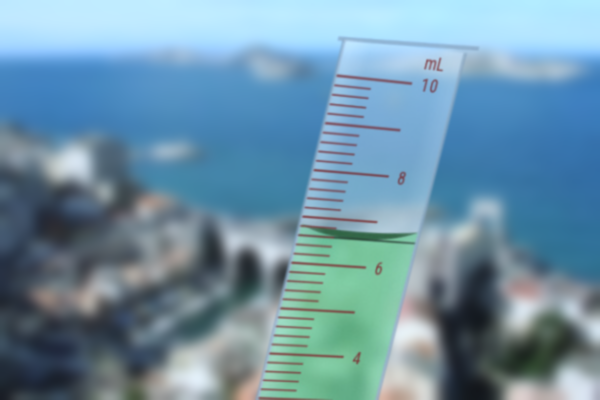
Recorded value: 6.6 mL
